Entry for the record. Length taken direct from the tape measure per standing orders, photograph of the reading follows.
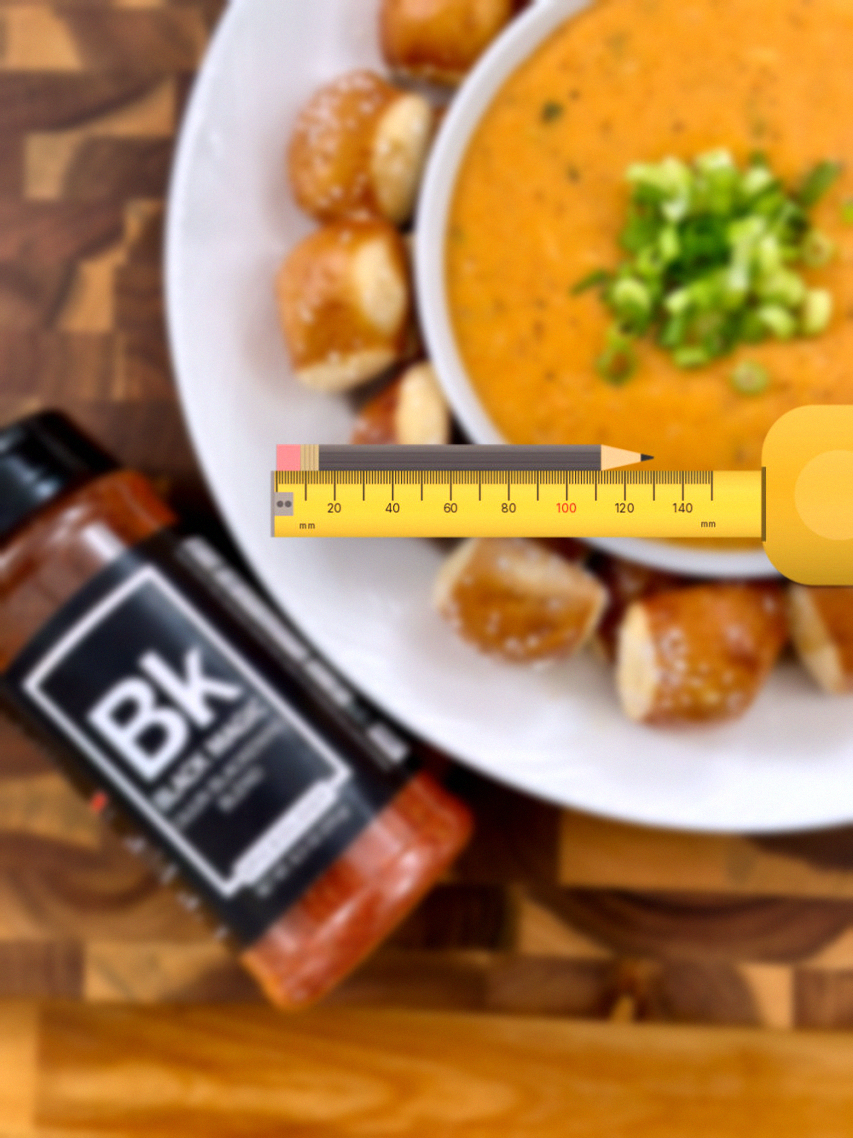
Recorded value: 130 mm
